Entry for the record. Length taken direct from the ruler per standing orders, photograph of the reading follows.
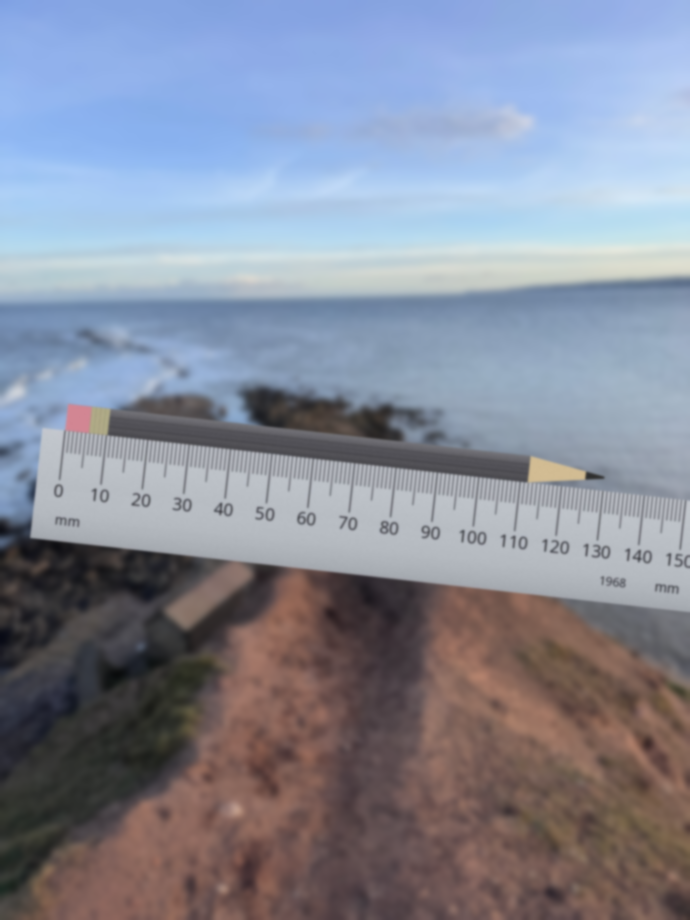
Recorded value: 130 mm
